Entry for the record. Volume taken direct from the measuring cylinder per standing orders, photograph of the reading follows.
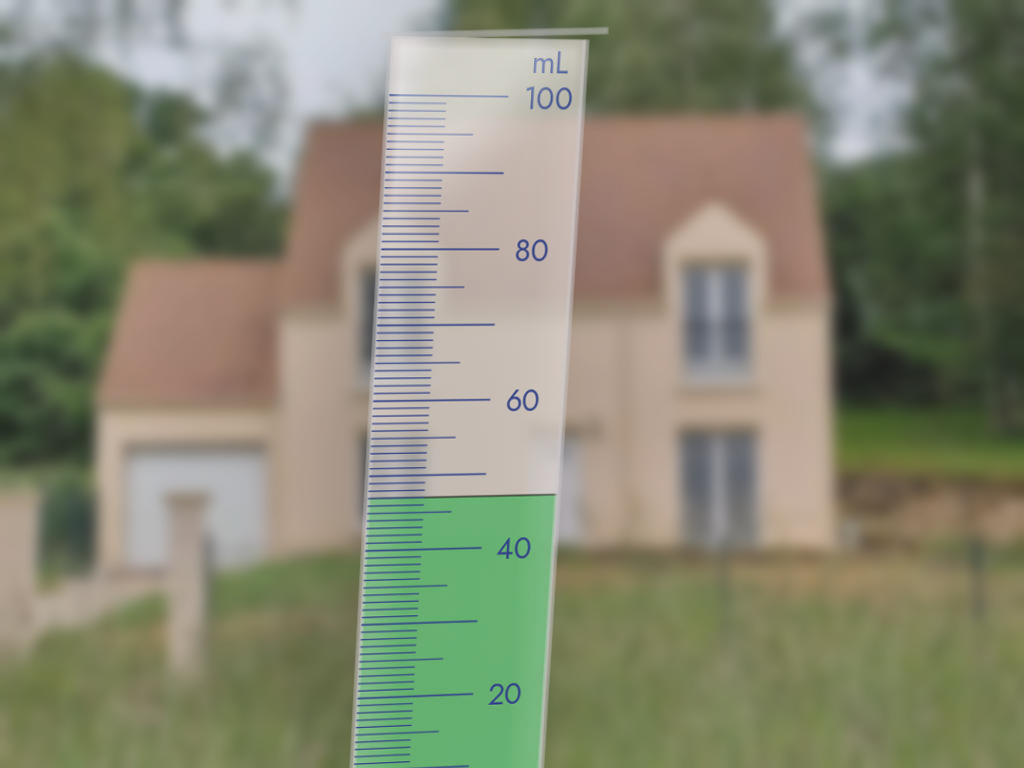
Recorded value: 47 mL
